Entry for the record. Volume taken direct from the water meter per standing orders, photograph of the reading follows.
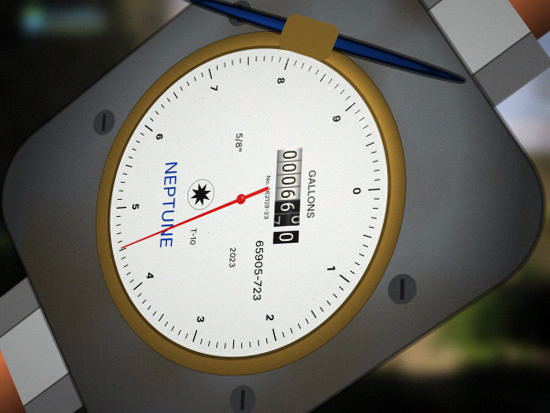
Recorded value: 6664.5 gal
